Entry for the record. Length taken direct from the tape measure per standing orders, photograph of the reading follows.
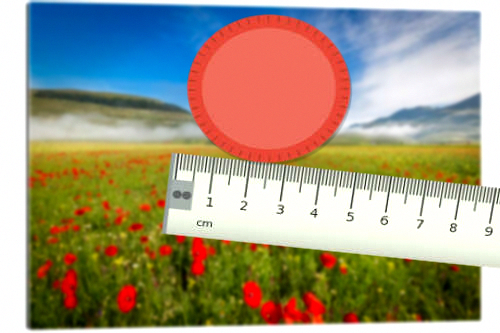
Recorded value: 4.5 cm
